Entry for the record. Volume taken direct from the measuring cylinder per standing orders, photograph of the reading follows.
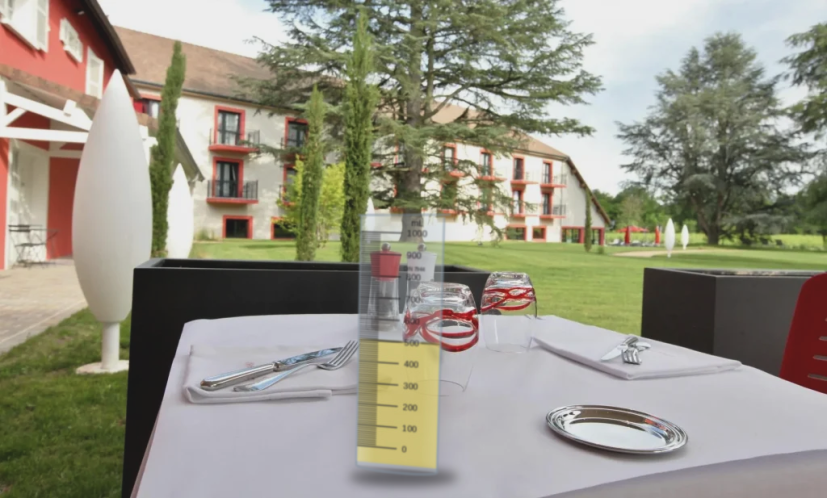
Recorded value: 500 mL
